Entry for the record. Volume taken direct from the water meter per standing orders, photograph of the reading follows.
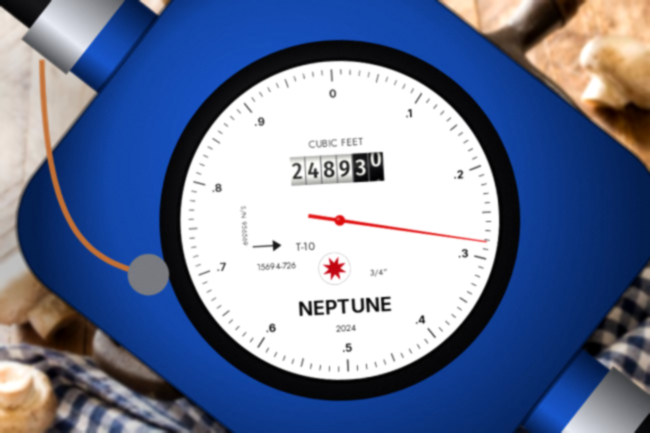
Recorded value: 248930.28 ft³
